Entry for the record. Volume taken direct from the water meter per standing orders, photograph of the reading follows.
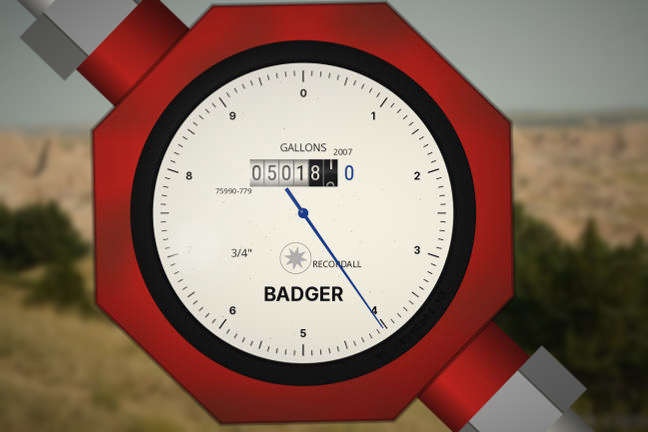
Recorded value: 501814.0 gal
